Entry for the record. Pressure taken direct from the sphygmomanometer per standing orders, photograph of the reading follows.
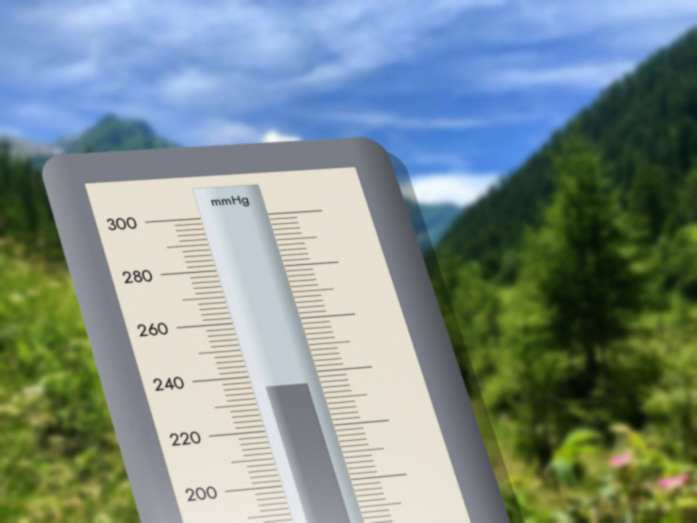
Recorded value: 236 mmHg
